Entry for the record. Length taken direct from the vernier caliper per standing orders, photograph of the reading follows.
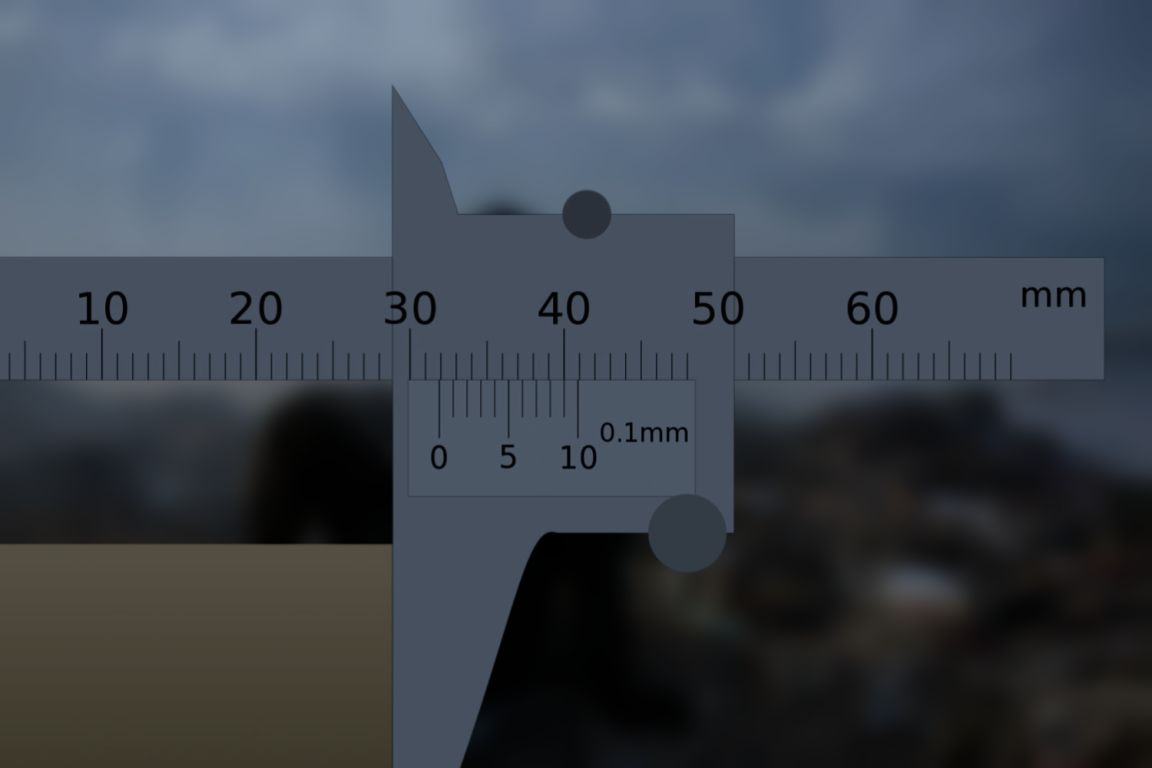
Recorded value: 31.9 mm
